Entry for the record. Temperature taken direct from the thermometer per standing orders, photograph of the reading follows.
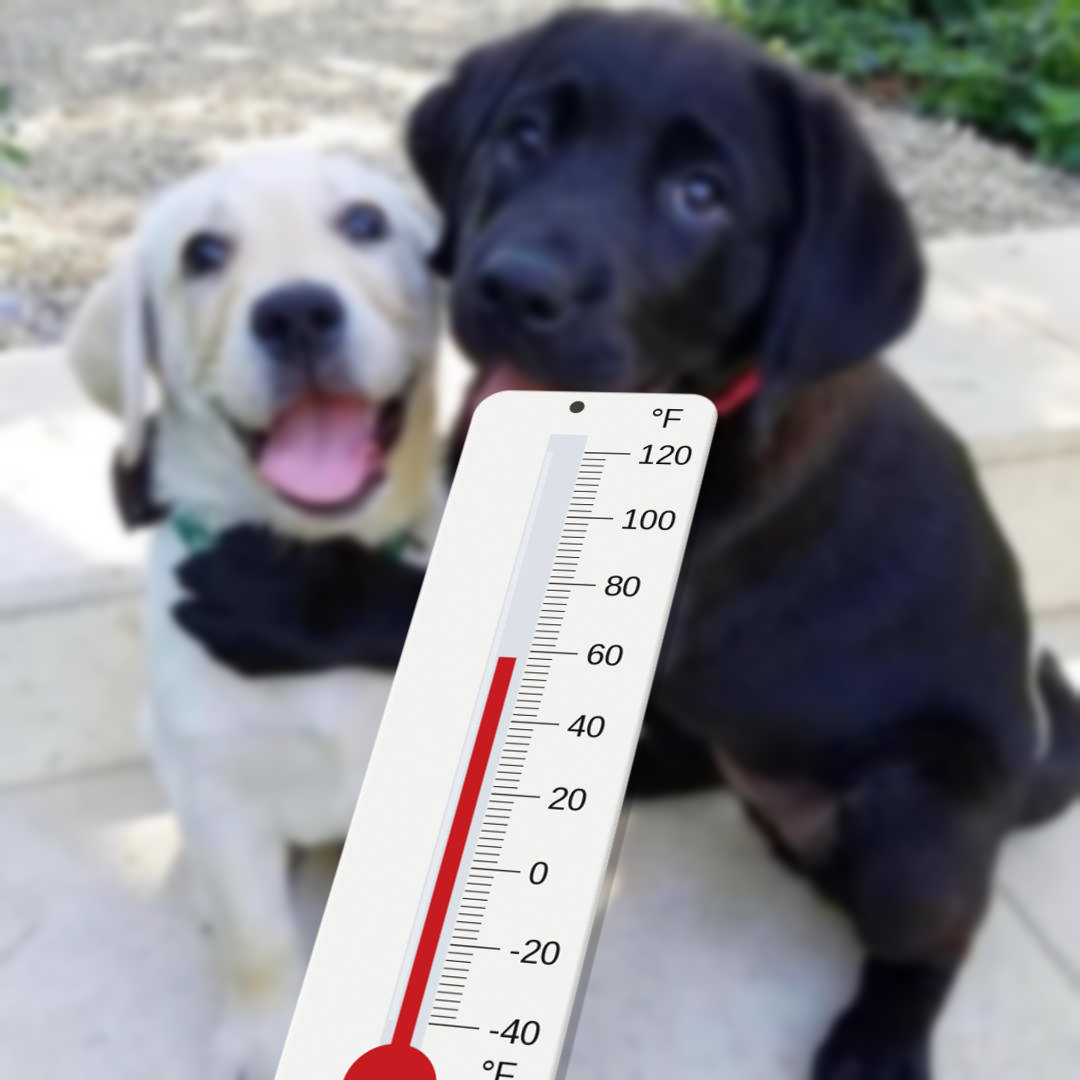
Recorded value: 58 °F
